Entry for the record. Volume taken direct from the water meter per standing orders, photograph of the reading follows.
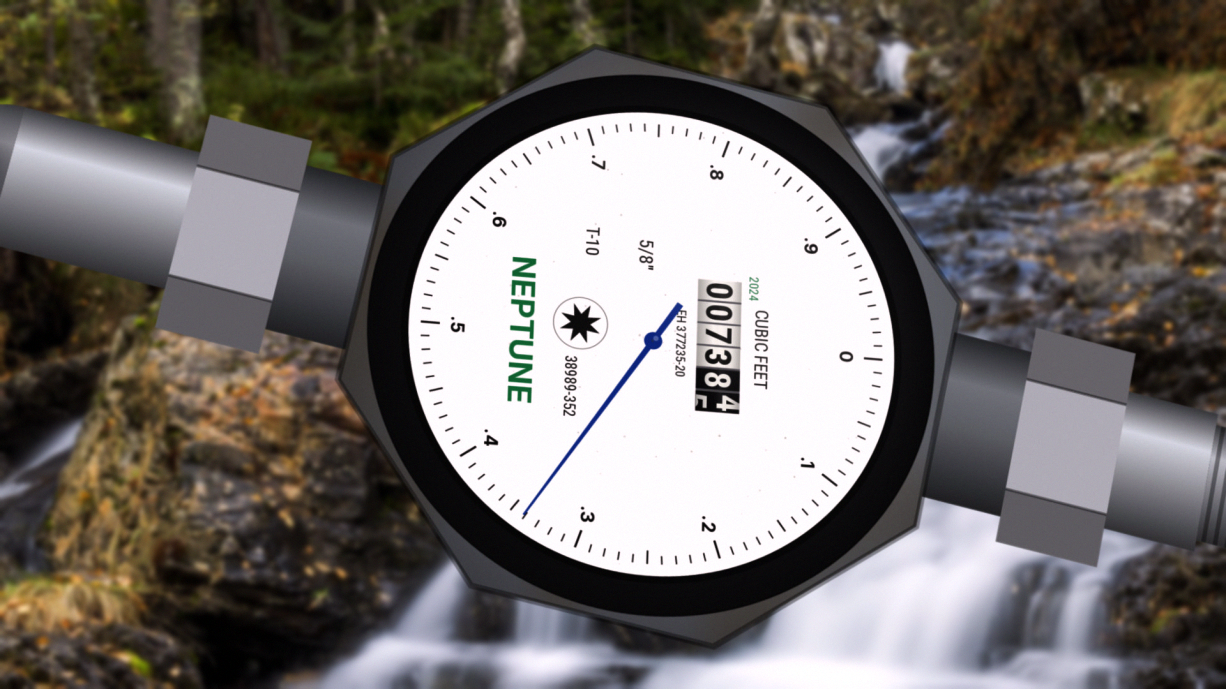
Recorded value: 7384.34 ft³
